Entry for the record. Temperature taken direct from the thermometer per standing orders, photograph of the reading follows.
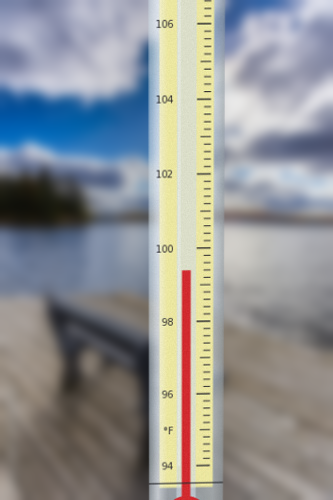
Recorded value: 99.4 °F
